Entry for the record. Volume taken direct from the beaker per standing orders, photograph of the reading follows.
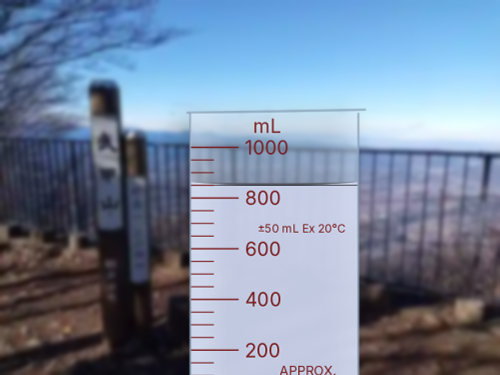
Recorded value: 850 mL
